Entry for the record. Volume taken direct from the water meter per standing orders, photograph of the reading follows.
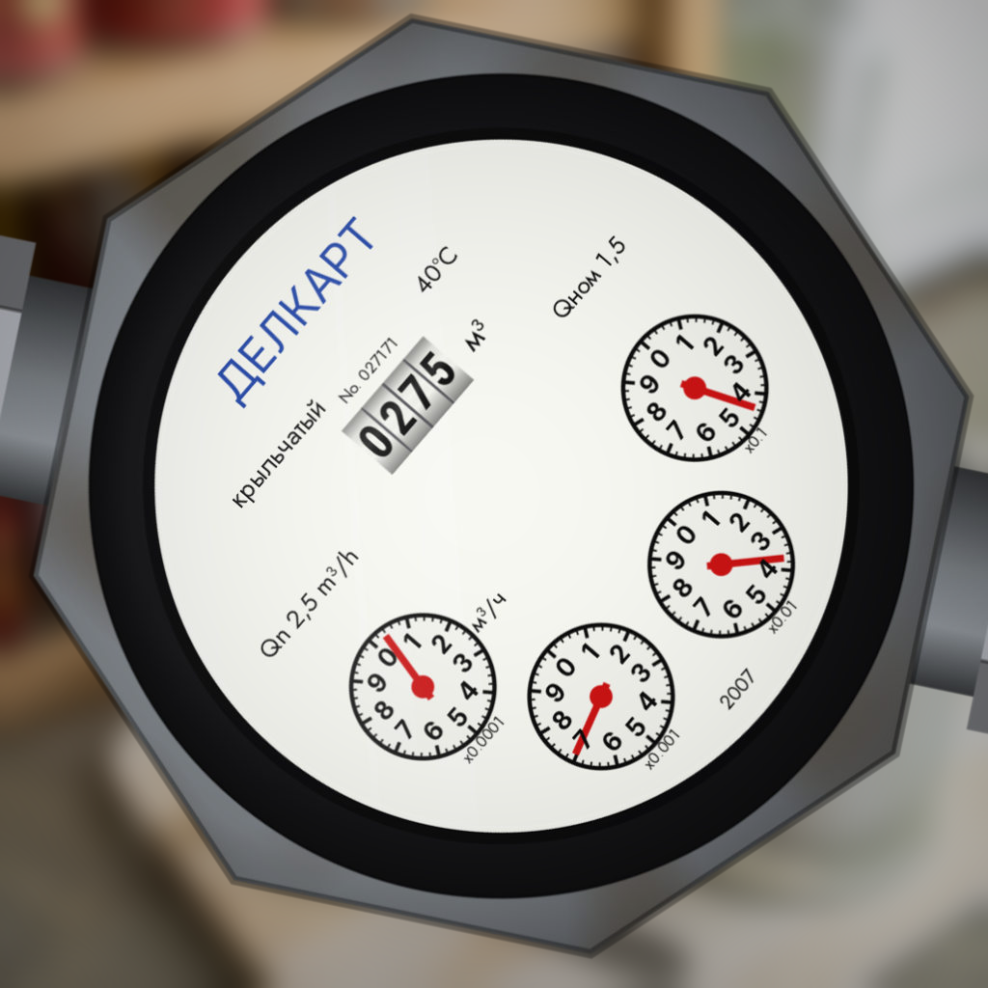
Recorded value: 275.4370 m³
